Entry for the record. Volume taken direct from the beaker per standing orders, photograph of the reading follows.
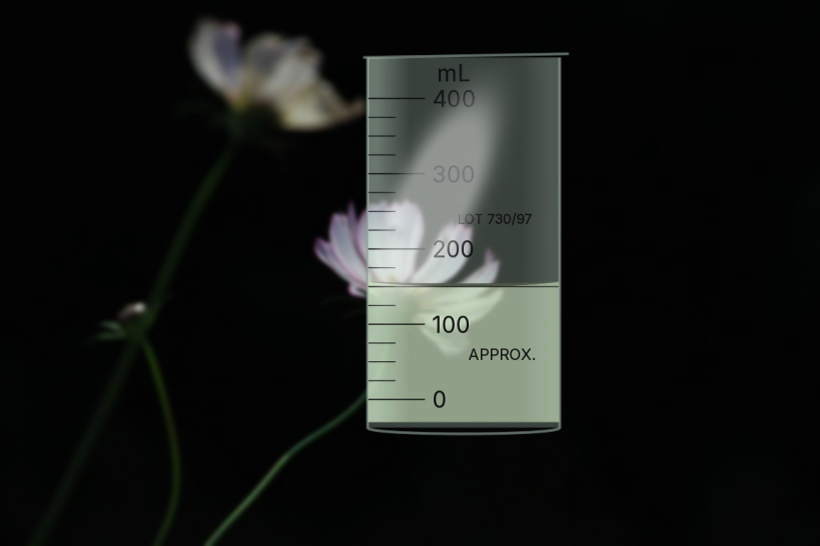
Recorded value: 150 mL
